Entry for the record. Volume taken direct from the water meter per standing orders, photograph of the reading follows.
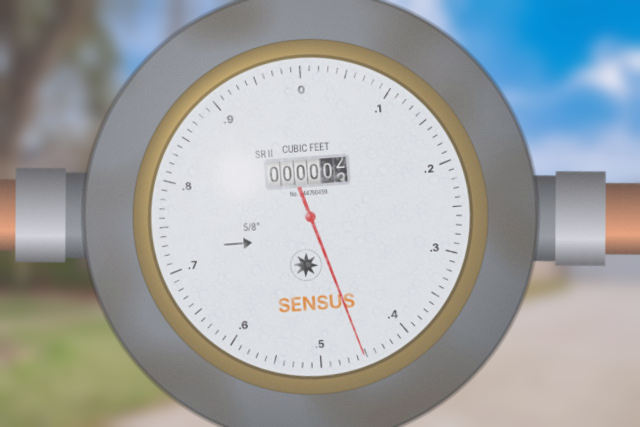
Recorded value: 2.45 ft³
